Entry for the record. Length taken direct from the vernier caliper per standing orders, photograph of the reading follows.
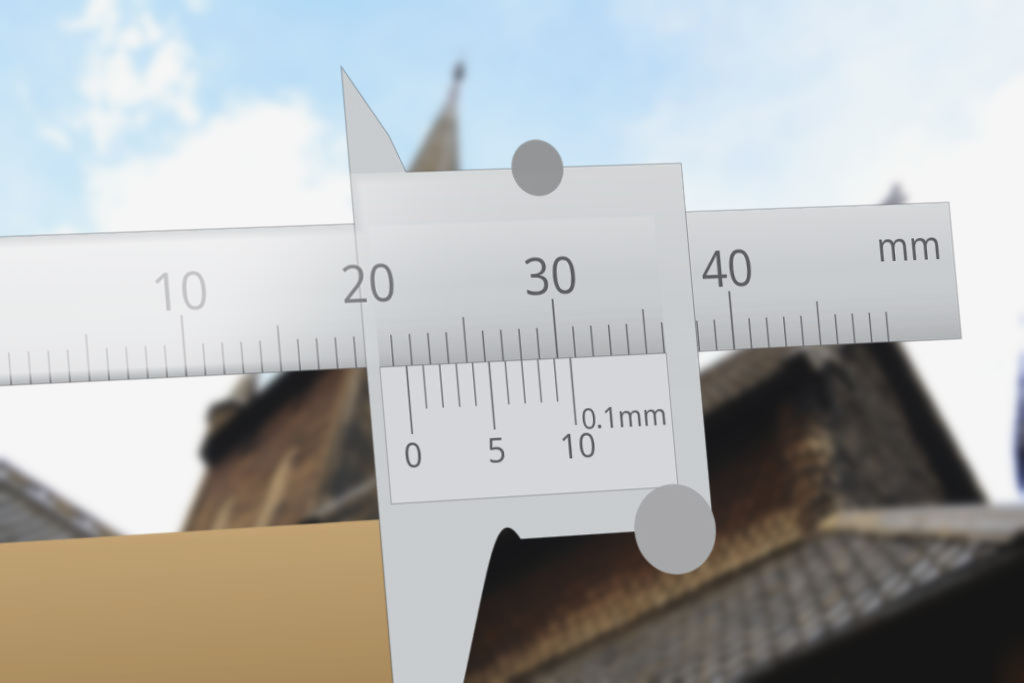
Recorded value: 21.7 mm
